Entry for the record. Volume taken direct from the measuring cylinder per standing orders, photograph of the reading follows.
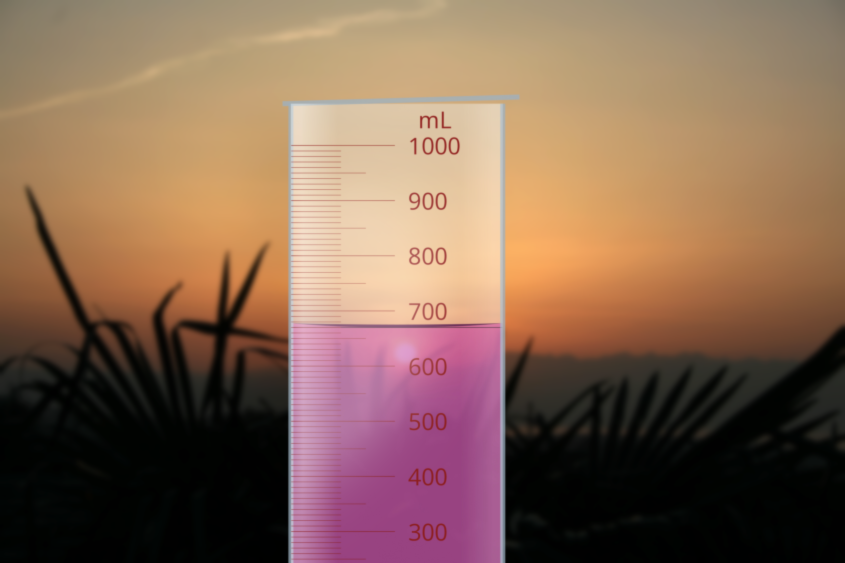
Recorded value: 670 mL
